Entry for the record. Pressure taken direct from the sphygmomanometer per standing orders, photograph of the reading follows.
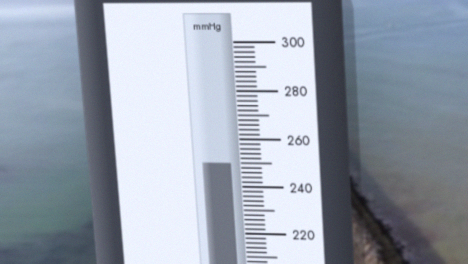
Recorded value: 250 mmHg
